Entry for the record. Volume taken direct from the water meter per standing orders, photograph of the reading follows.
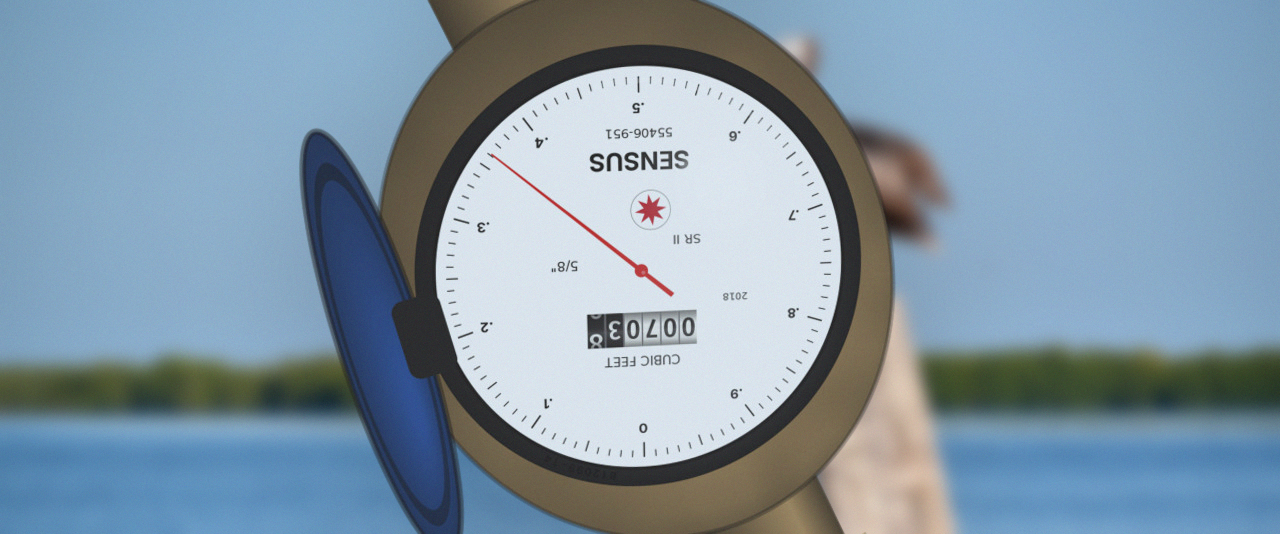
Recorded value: 7038.36 ft³
